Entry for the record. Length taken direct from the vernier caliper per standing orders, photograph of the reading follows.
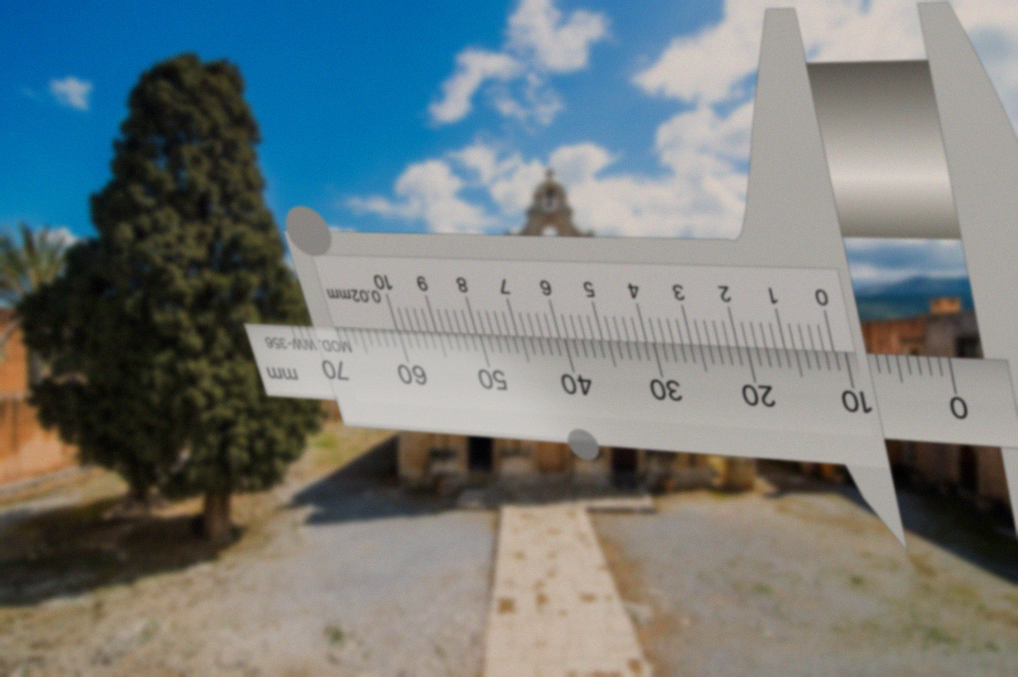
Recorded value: 11.2 mm
